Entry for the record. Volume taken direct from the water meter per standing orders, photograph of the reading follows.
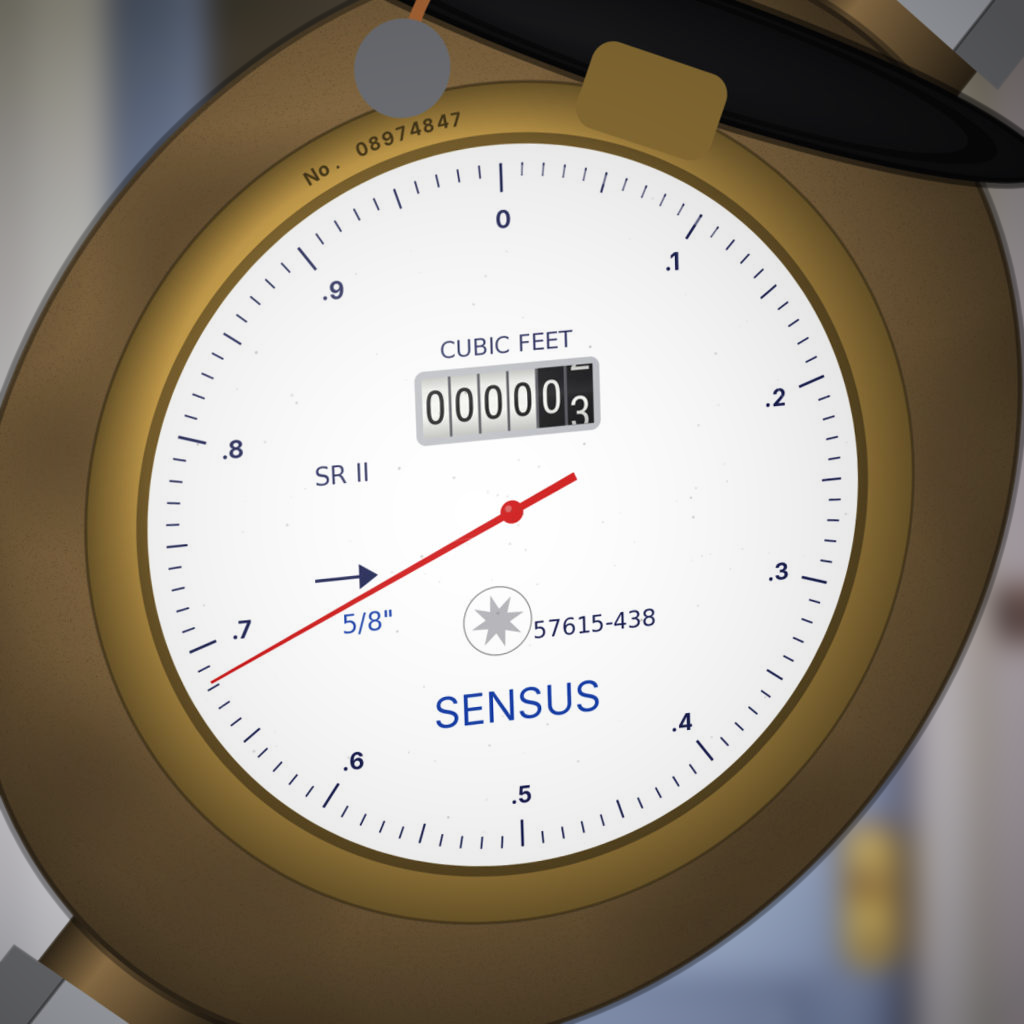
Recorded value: 2.68 ft³
